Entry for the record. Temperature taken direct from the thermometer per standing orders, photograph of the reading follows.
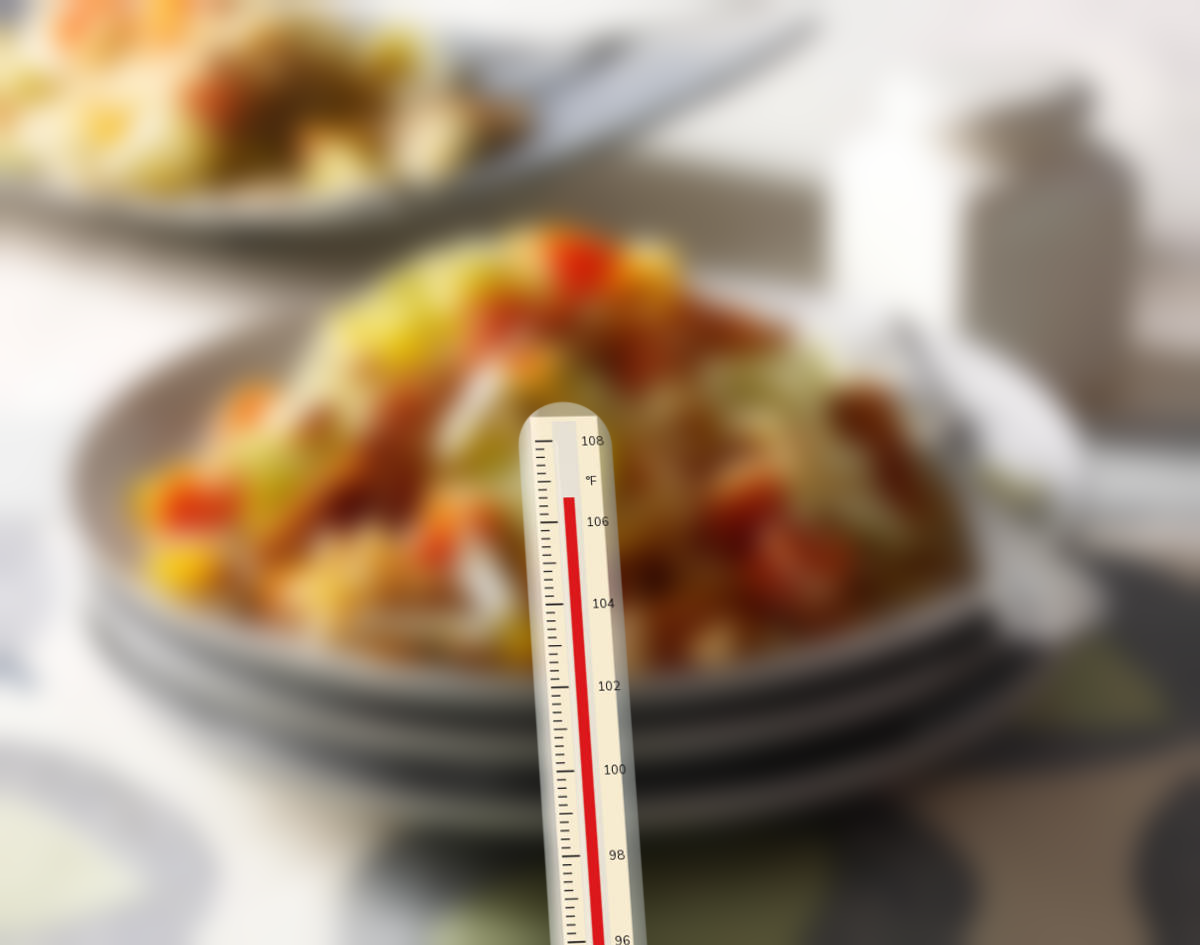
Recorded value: 106.6 °F
